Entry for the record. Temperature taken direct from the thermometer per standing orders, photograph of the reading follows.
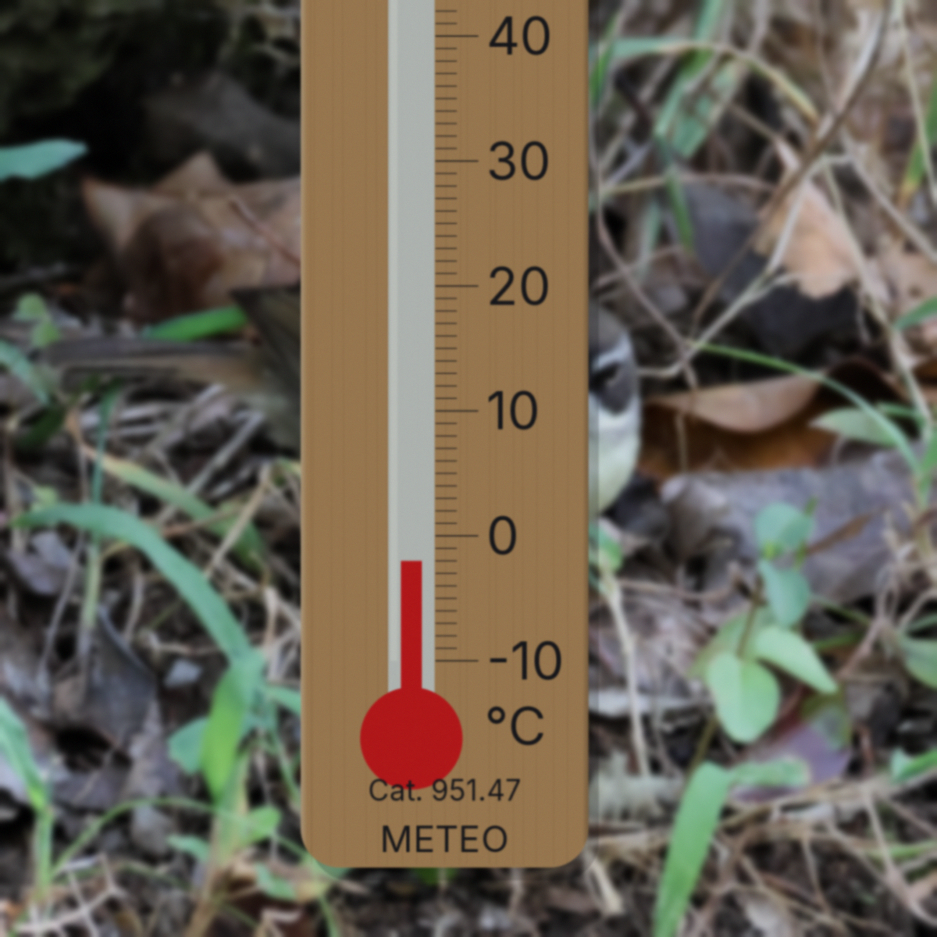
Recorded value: -2 °C
